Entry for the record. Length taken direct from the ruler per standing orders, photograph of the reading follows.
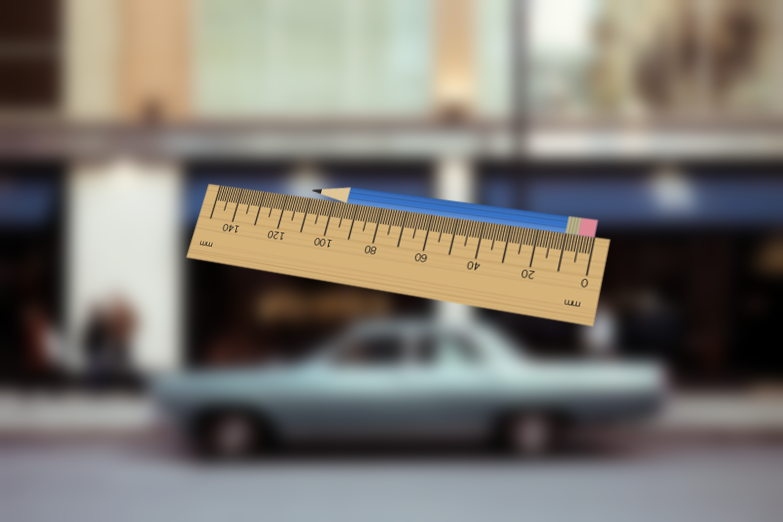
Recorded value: 110 mm
